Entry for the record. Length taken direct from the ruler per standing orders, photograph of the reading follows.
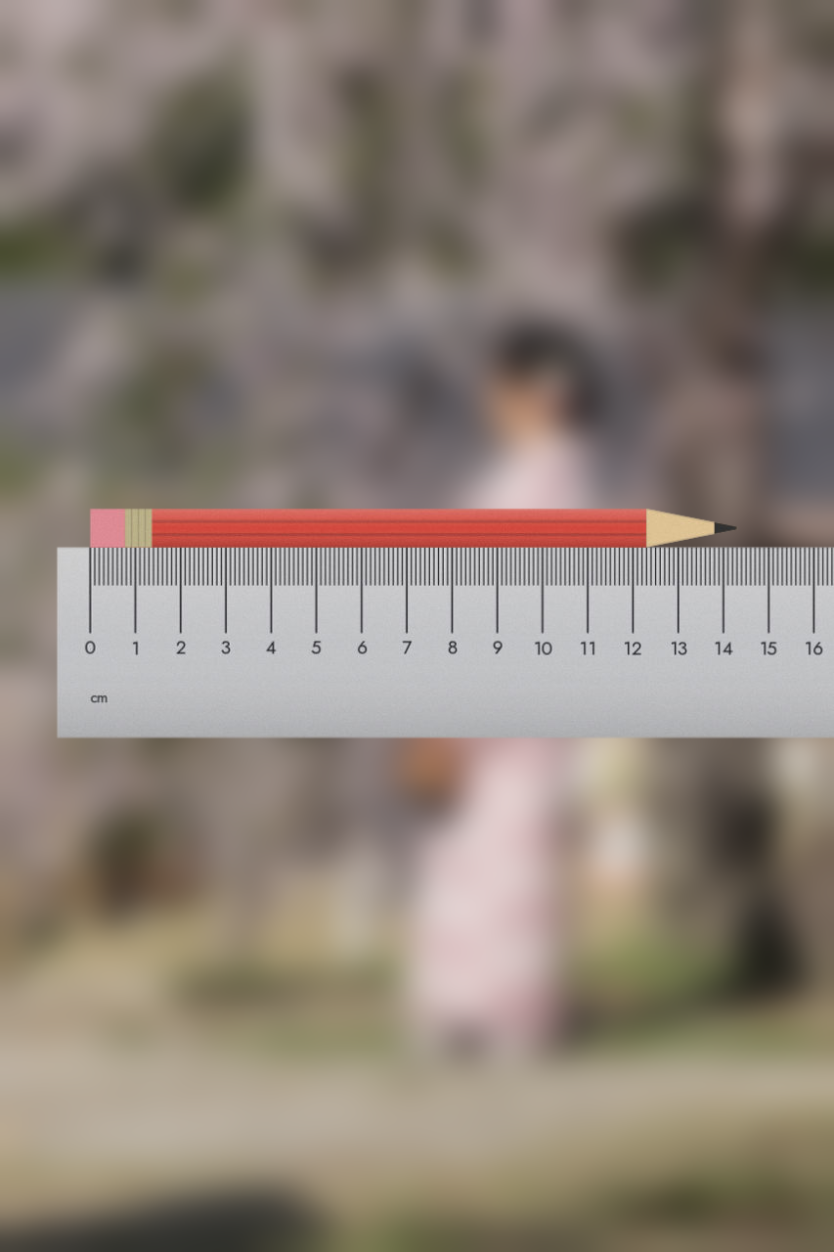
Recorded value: 14.3 cm
